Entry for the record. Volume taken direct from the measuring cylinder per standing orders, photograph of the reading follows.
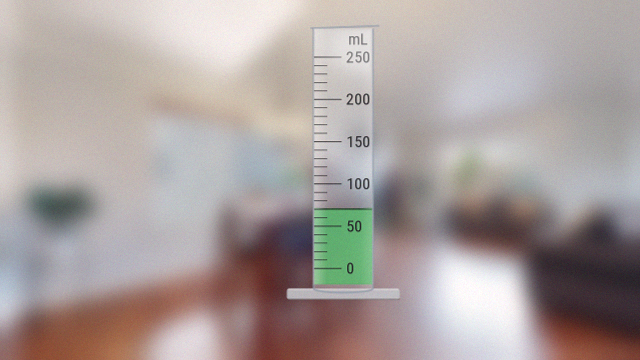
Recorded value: 70 mL
